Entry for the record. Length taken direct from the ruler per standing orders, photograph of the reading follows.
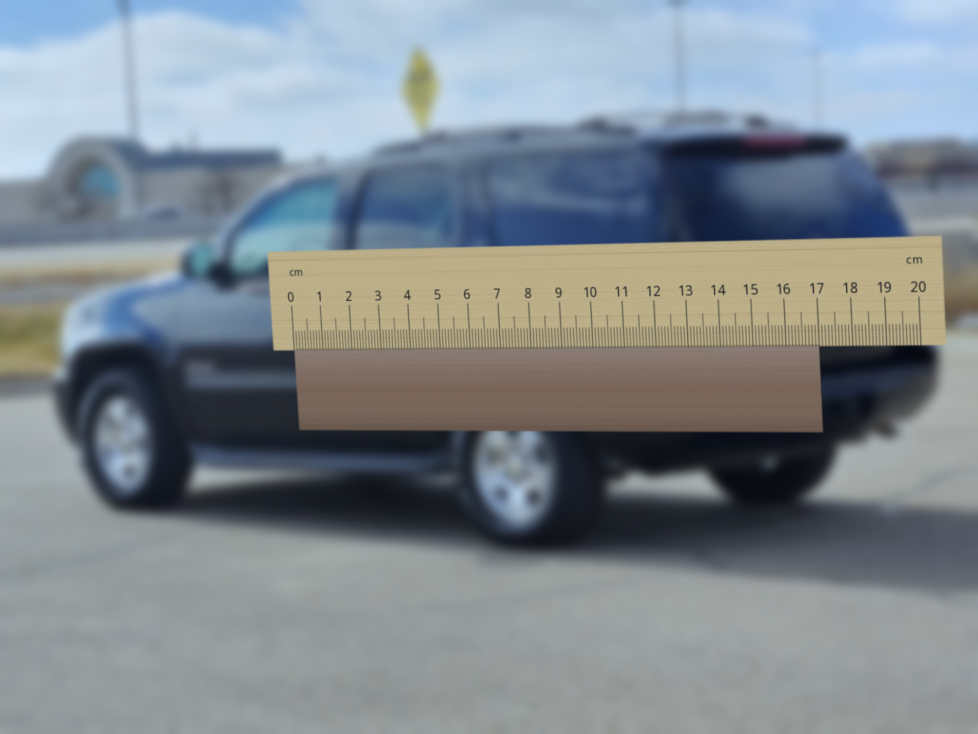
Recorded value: 17 cm
